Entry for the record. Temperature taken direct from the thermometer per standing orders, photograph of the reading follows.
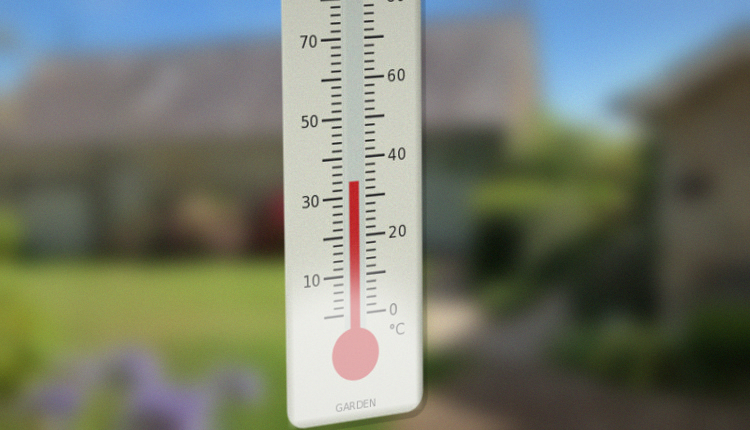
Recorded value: 34 °C
